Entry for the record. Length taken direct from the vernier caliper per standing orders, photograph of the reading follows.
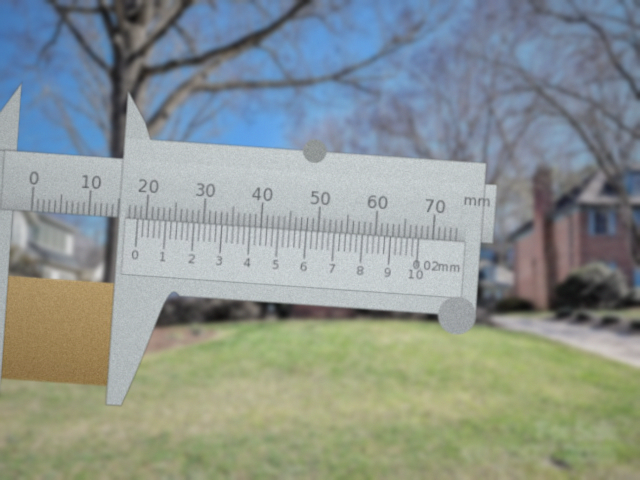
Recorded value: 18.5 mm
